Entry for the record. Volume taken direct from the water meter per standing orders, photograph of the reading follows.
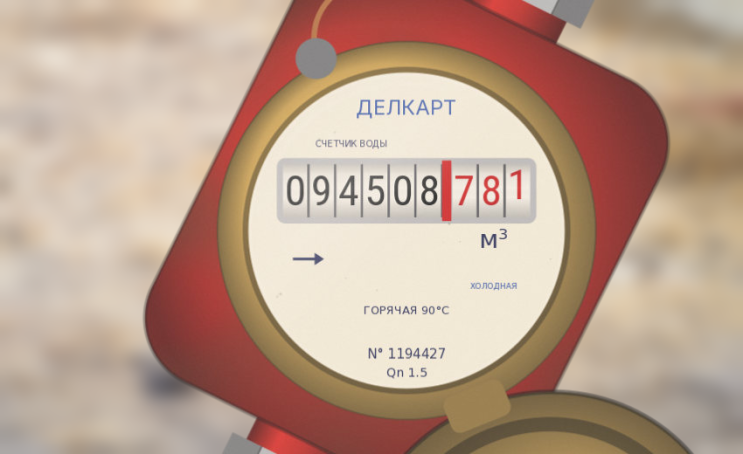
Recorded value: 94508.781 m³
